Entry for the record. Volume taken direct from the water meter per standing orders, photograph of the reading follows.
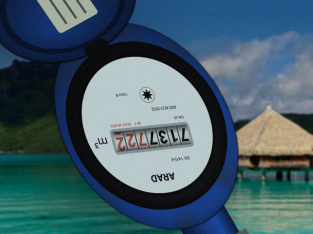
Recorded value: 7137.722 m³
